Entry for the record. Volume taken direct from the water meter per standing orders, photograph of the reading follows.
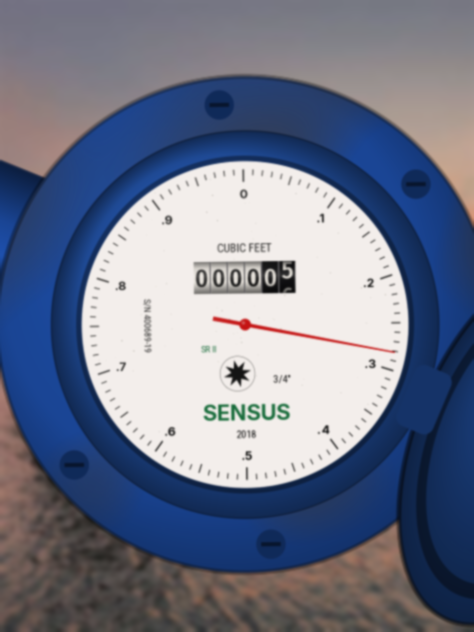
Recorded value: 5.28 ft³
